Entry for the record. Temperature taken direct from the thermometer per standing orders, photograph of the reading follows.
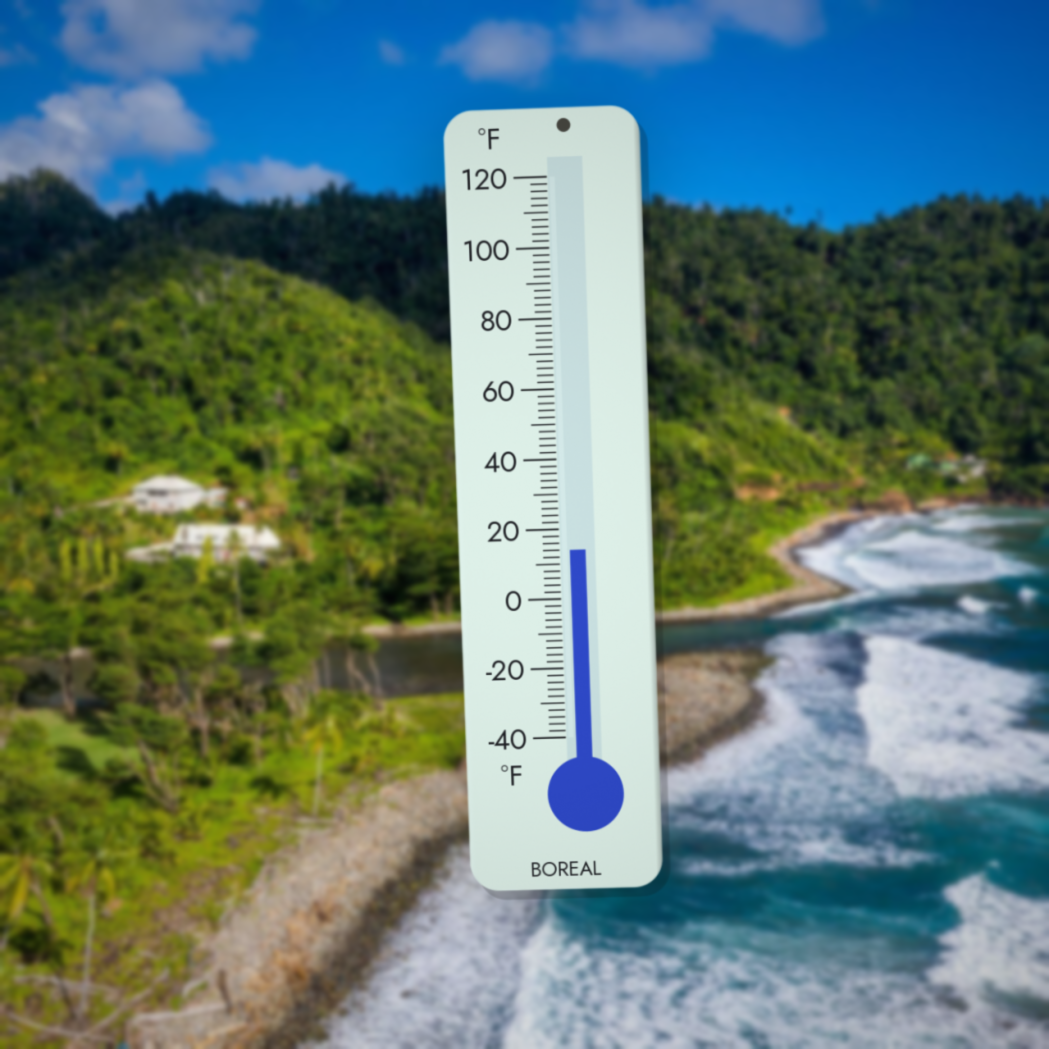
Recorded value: 14 °F
